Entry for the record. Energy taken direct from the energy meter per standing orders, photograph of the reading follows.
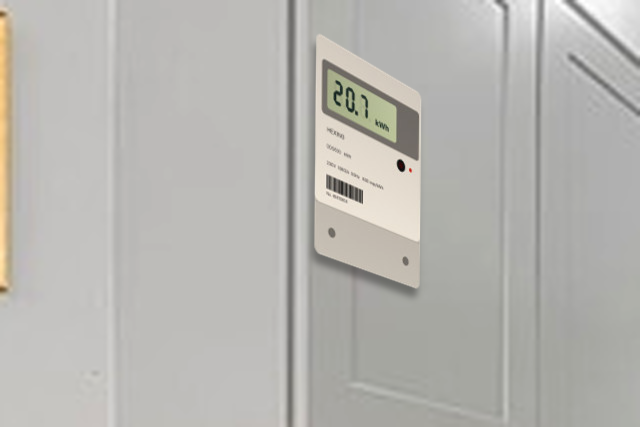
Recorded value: 20.7 kWh
